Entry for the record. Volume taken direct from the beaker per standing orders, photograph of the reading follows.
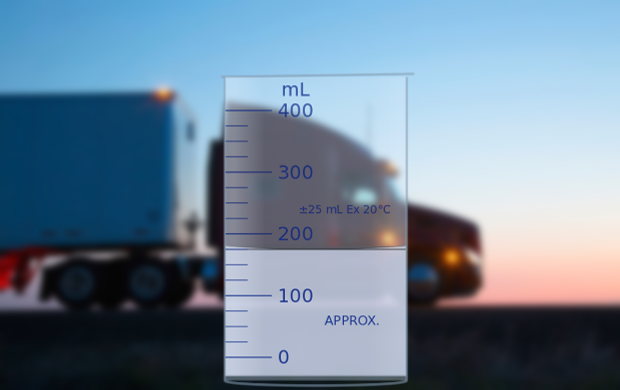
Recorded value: 175 mL
